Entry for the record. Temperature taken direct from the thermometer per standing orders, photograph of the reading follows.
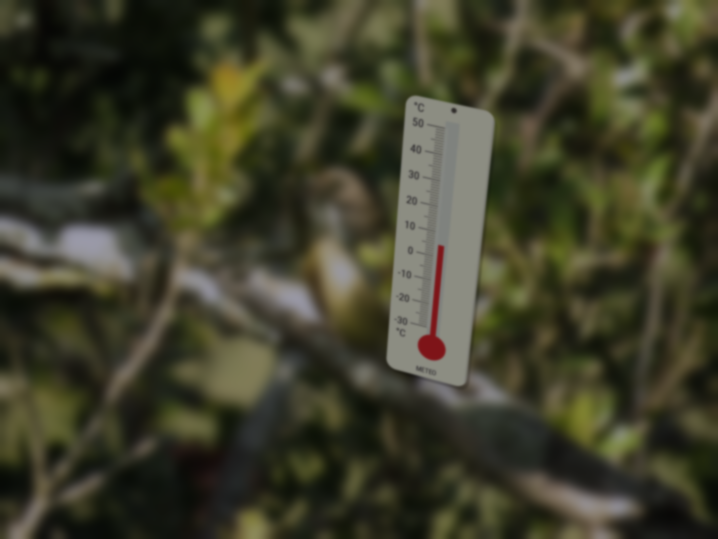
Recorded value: 5 °C
